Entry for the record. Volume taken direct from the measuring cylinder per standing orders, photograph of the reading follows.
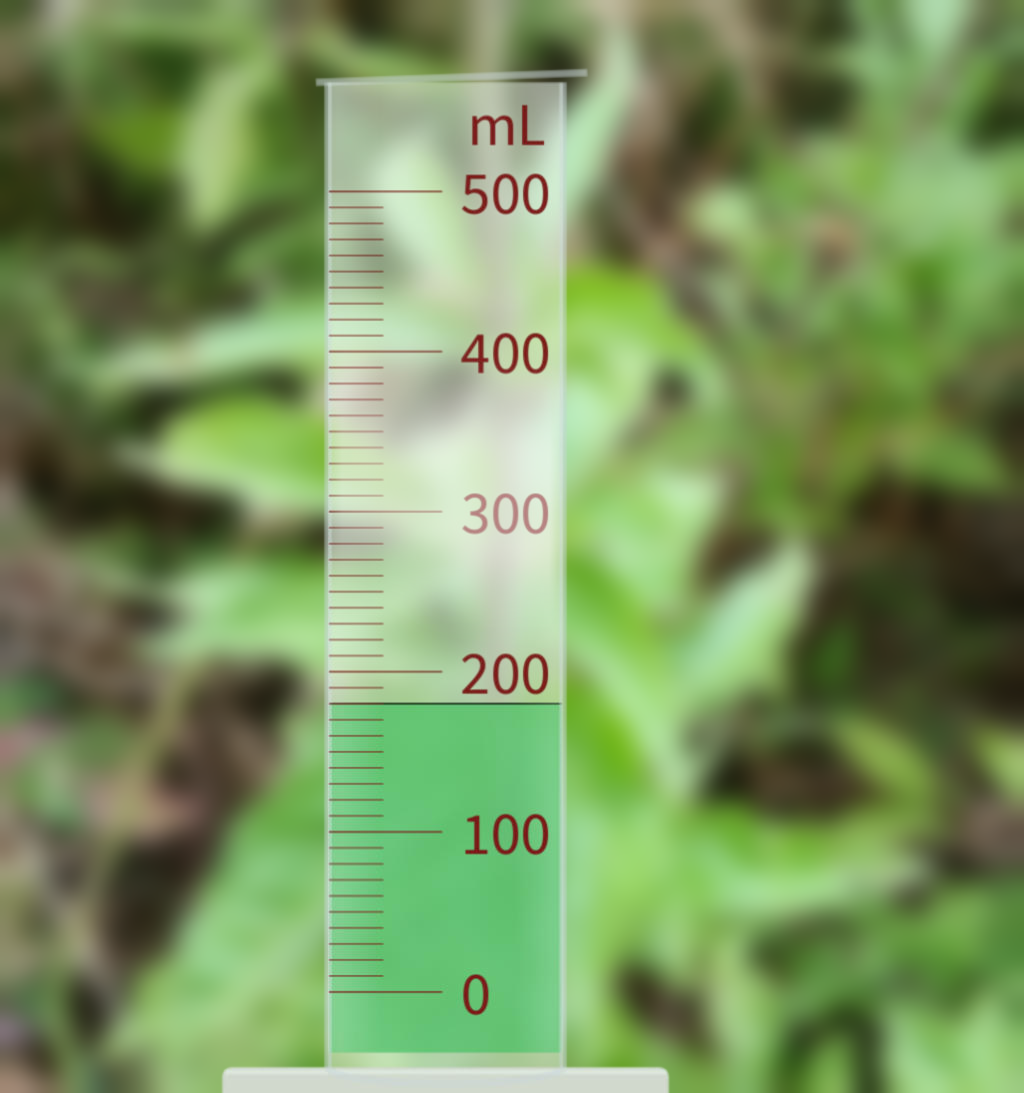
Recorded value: 180 mL
